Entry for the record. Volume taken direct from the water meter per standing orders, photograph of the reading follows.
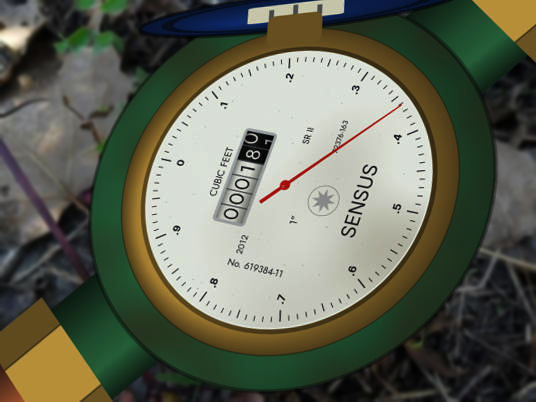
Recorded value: 180.36 ft³
